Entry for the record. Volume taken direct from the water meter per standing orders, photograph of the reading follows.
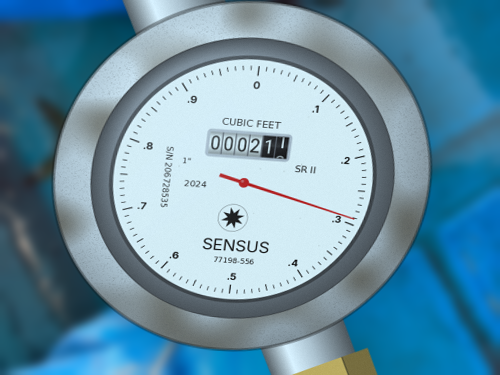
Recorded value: 211.29 ft³
